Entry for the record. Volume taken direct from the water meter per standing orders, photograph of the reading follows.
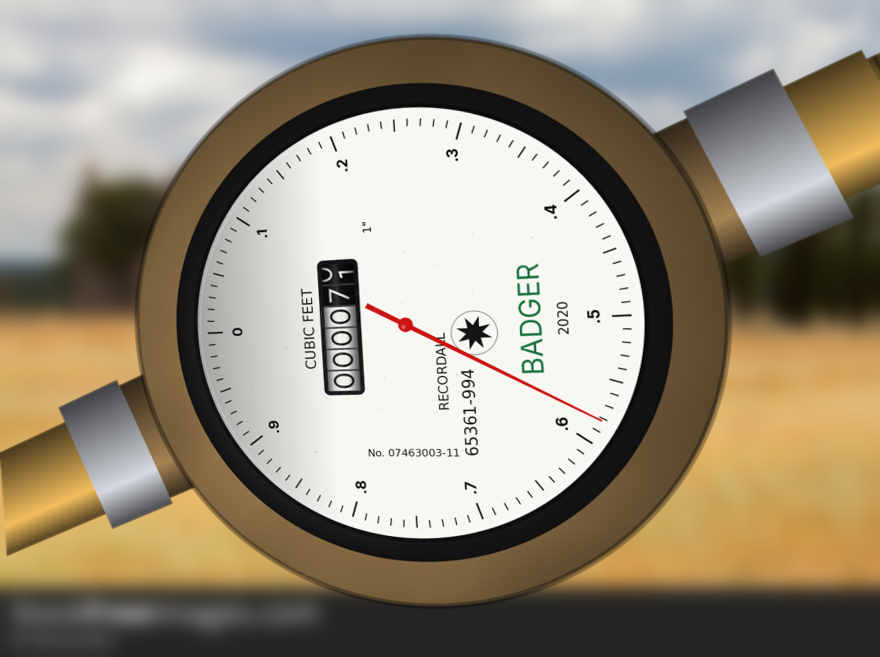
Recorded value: 70.58 ft³
